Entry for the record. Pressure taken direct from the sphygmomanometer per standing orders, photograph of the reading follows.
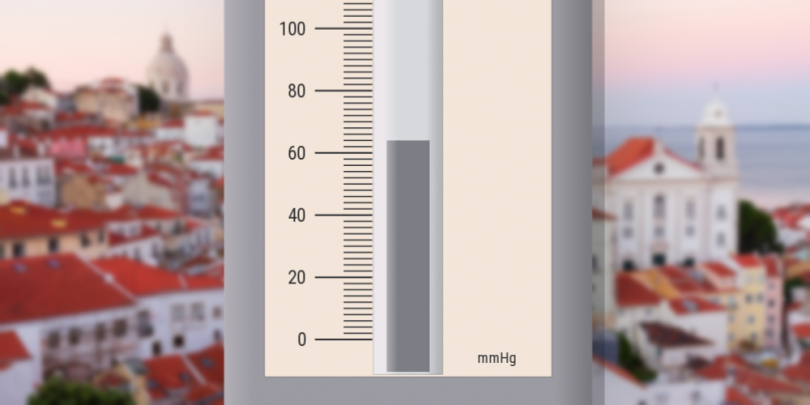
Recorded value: 64 mmHg
